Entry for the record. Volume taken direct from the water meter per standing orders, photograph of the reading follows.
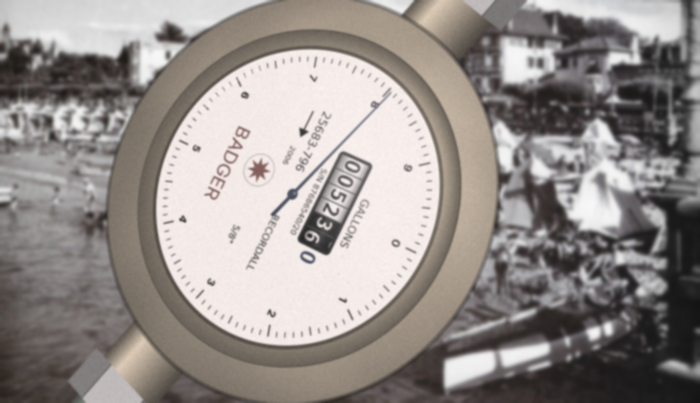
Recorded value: 52358.0 gal
